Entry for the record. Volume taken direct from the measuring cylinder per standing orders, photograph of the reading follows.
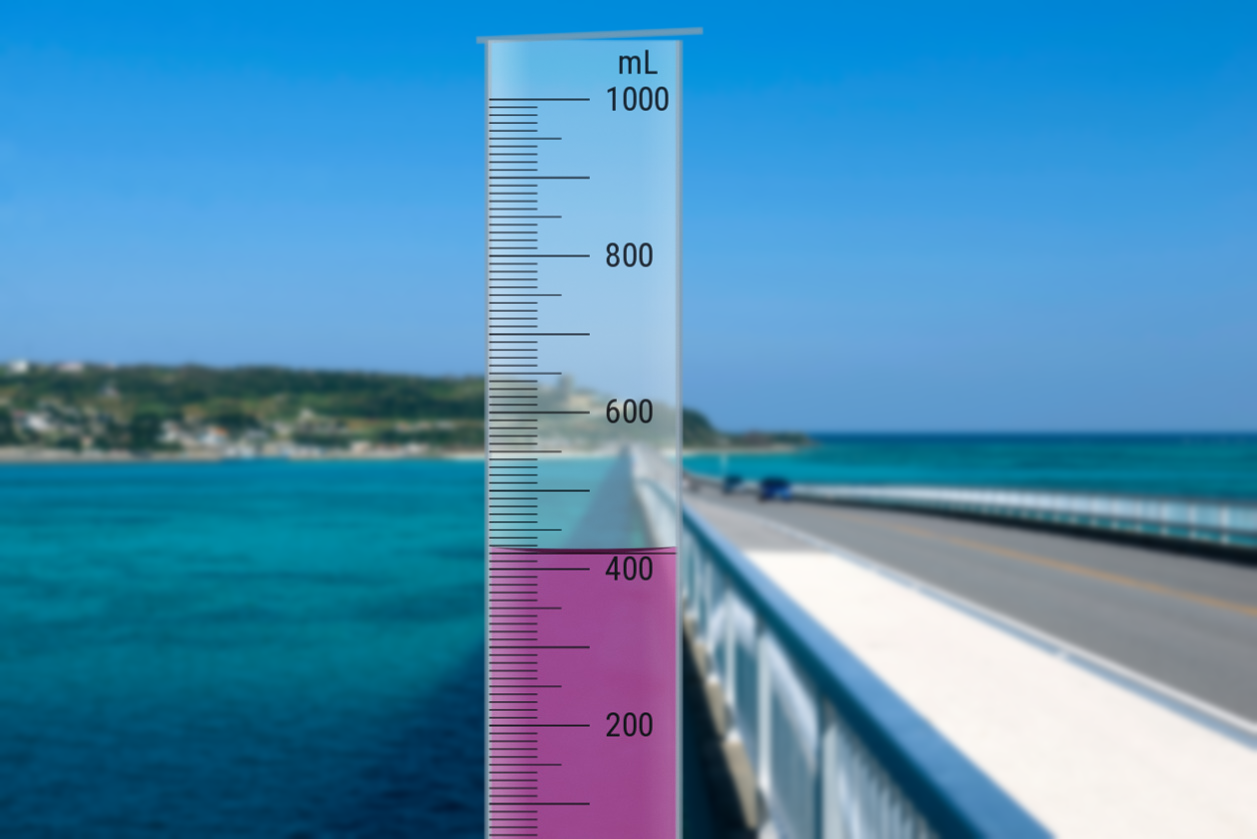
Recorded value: 420 mL
